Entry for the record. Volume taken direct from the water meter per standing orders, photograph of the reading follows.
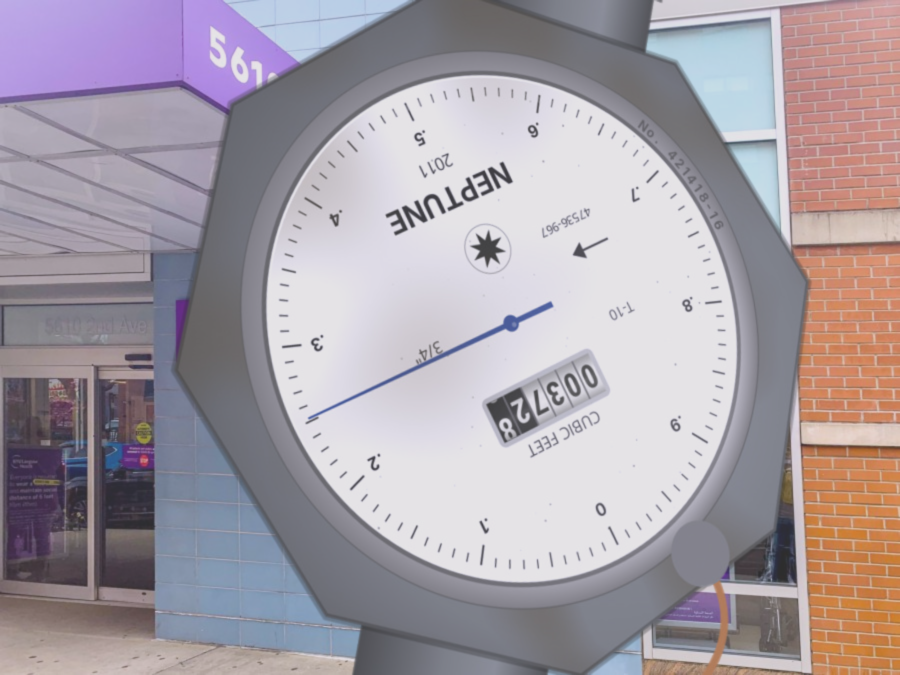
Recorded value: 3728.25 ft³
